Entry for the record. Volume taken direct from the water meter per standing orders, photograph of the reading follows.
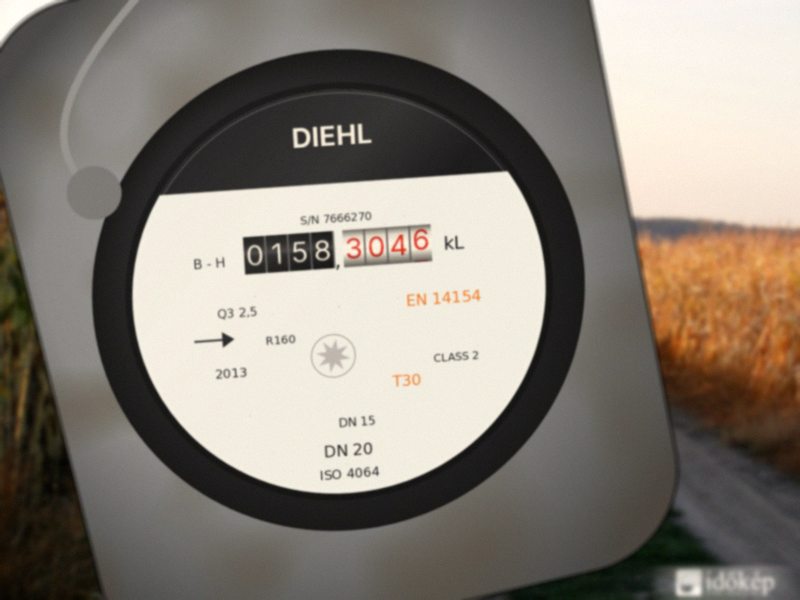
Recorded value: 158.3046 kL
